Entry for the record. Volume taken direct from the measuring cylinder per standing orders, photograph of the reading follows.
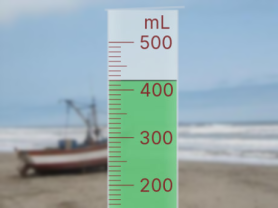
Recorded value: 420 mL
